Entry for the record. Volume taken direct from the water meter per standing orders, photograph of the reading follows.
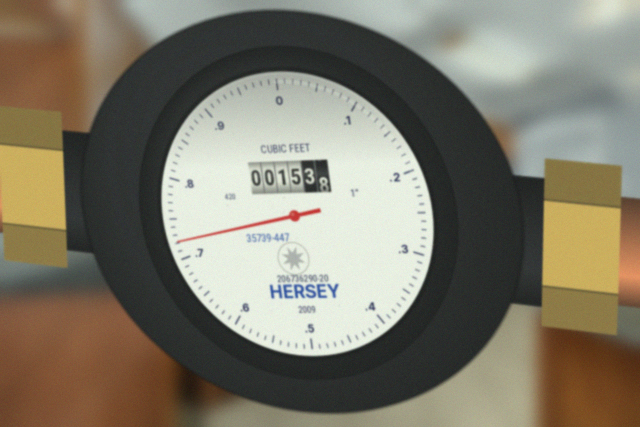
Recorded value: 1537.72 ft³
